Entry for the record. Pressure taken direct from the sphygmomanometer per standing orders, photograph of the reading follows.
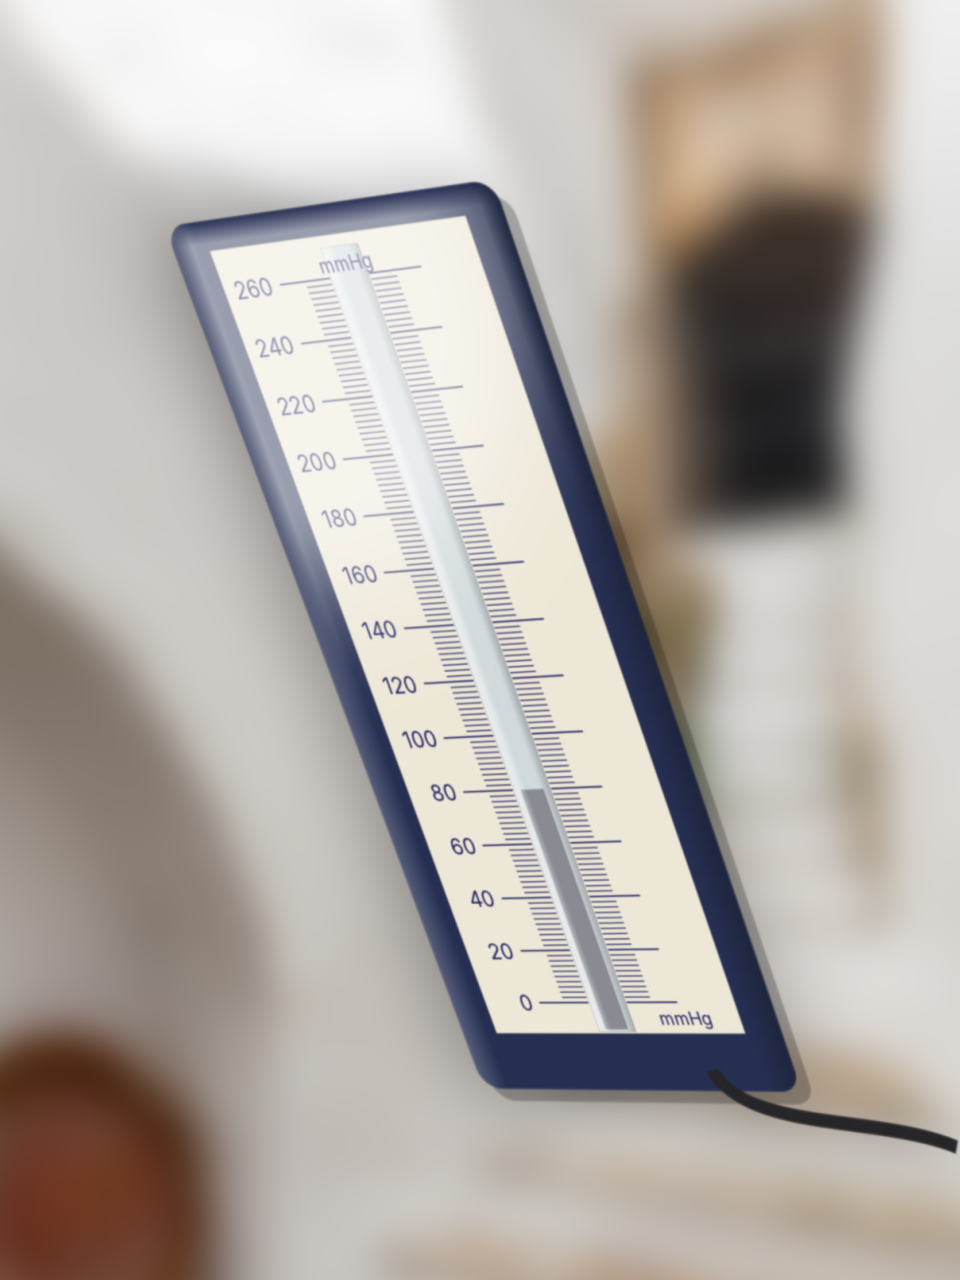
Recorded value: 80 mmHg
